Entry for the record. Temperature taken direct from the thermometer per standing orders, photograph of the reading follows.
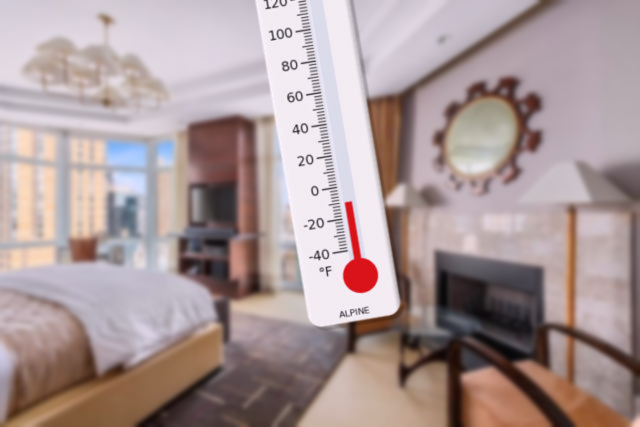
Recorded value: -10 °F
